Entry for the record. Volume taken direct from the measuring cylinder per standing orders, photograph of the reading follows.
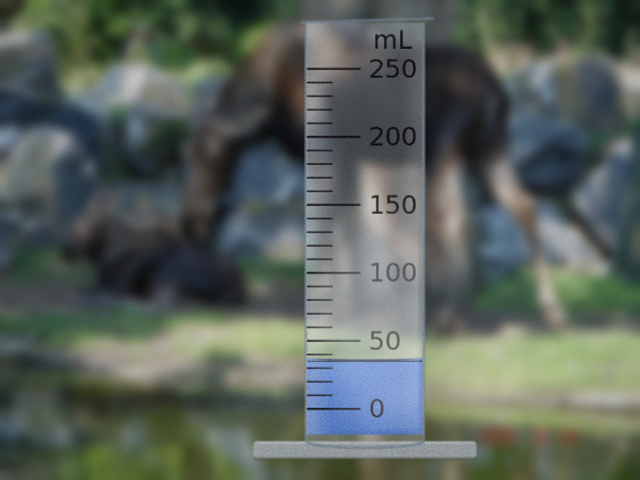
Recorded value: 35 mL
